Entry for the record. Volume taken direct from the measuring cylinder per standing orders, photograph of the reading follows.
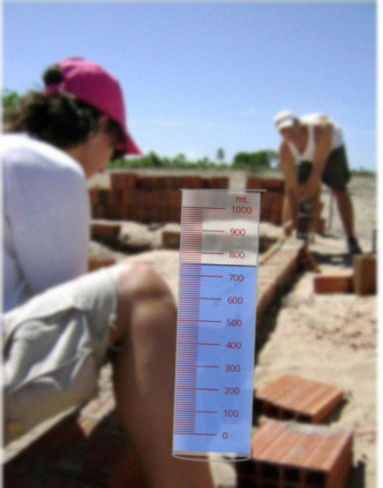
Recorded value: 750 mL
